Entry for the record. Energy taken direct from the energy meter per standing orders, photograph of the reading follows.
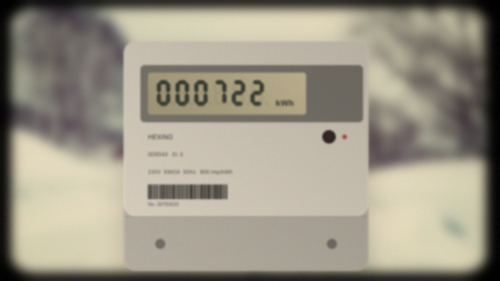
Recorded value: 722 kWh
